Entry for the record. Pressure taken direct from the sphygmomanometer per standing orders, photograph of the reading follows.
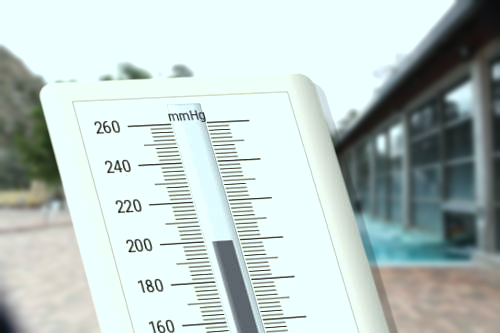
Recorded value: 200 mmHg
